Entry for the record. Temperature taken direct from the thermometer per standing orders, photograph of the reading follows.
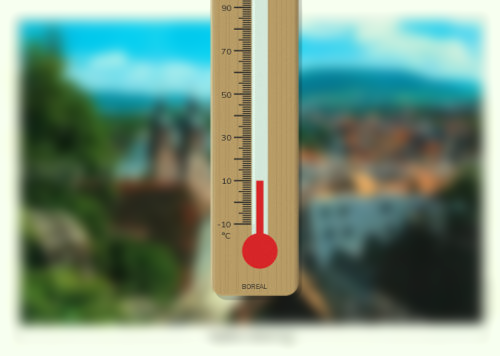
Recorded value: 10 °C
